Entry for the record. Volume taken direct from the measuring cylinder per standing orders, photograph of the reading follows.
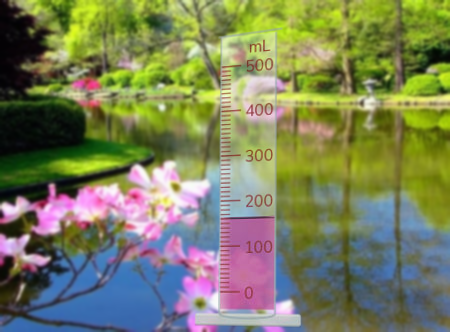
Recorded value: 160 mL
